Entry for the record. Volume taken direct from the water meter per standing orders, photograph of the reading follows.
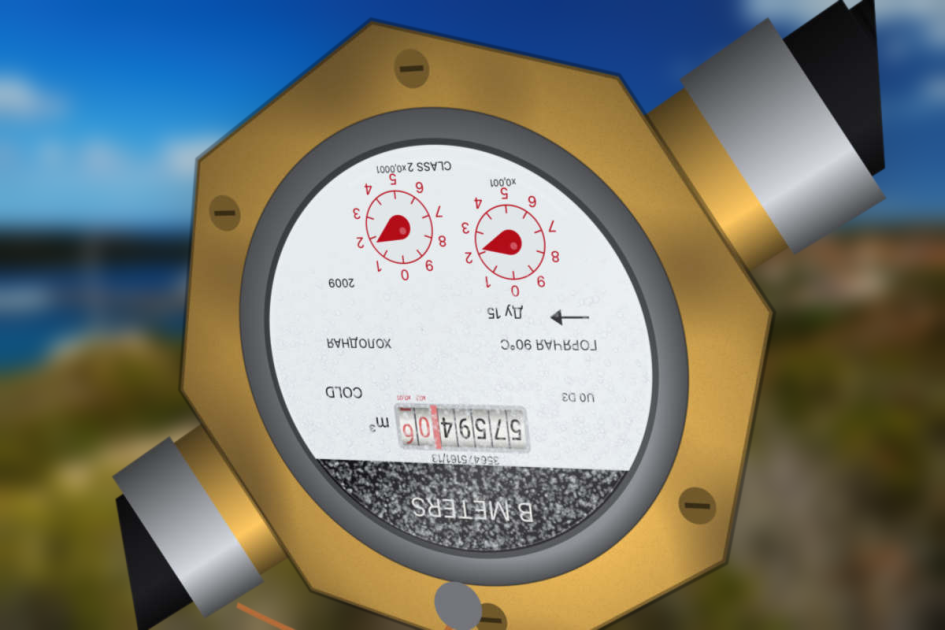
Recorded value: 57594.0621 m³
